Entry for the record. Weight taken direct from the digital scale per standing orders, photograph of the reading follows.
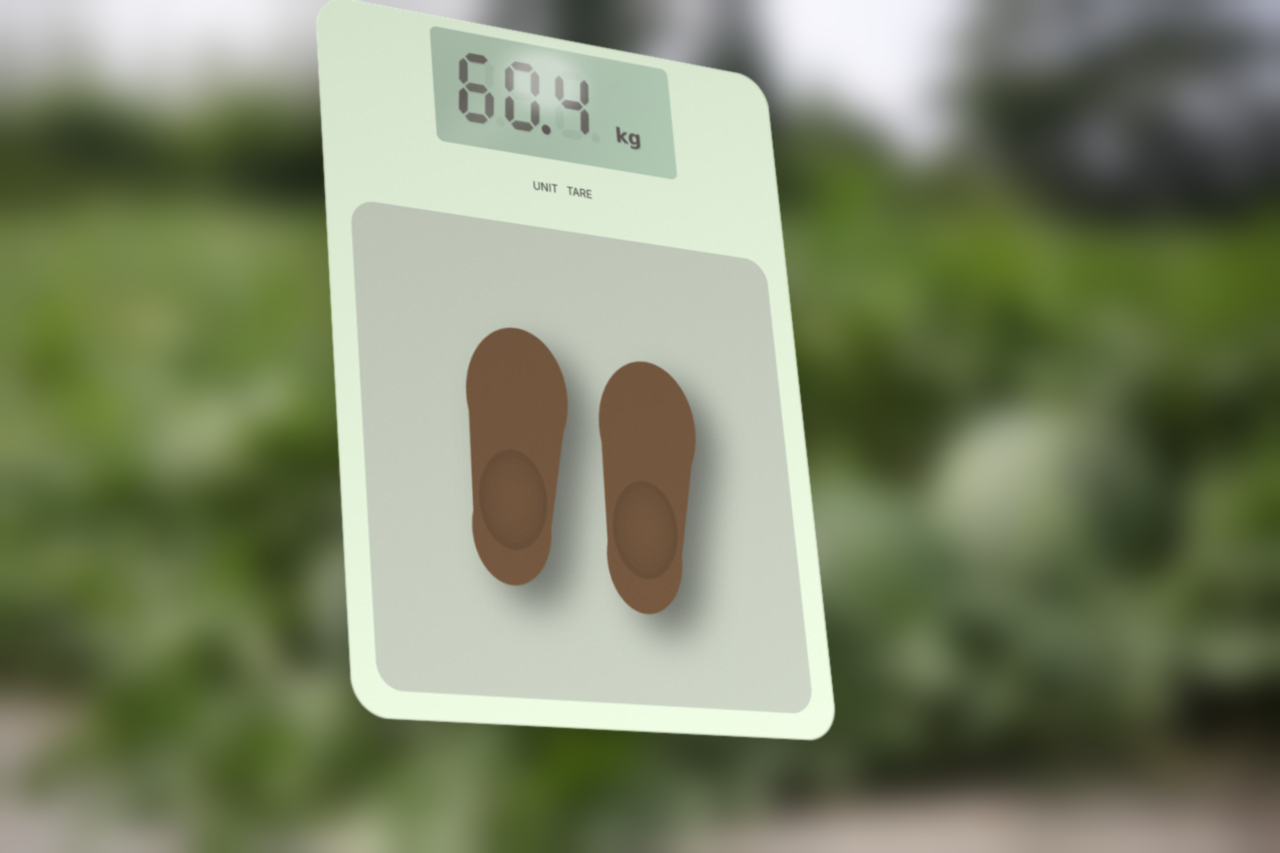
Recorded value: 60.4 kg
